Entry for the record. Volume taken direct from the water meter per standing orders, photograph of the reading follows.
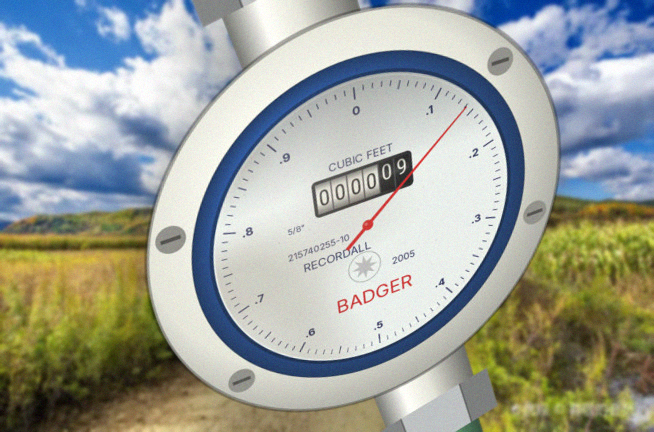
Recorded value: 9.14 ft³
